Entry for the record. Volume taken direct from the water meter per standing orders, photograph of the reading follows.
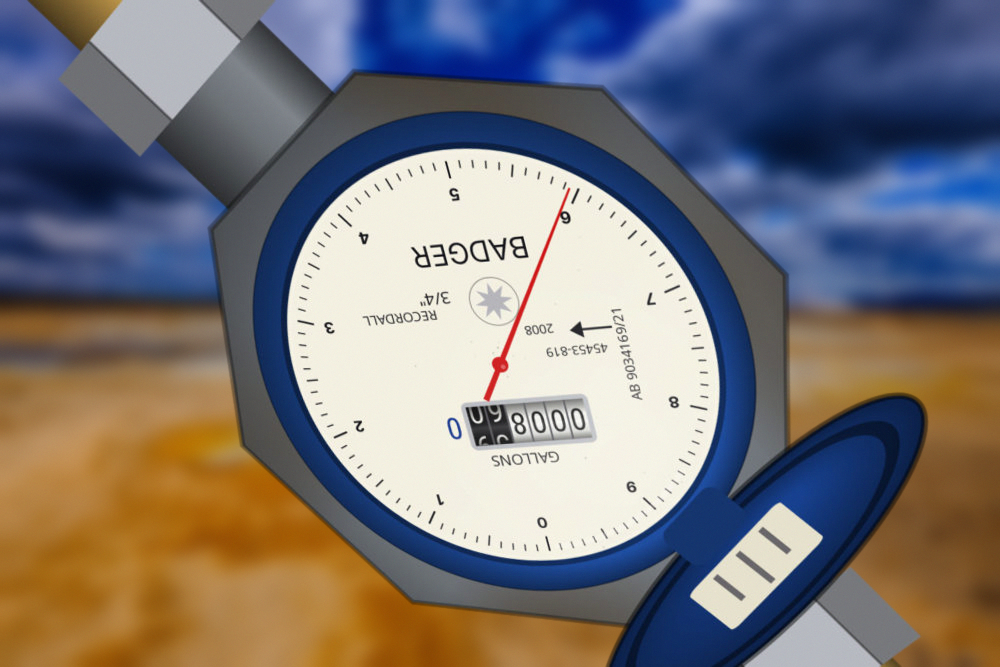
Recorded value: 8595.9 gal
